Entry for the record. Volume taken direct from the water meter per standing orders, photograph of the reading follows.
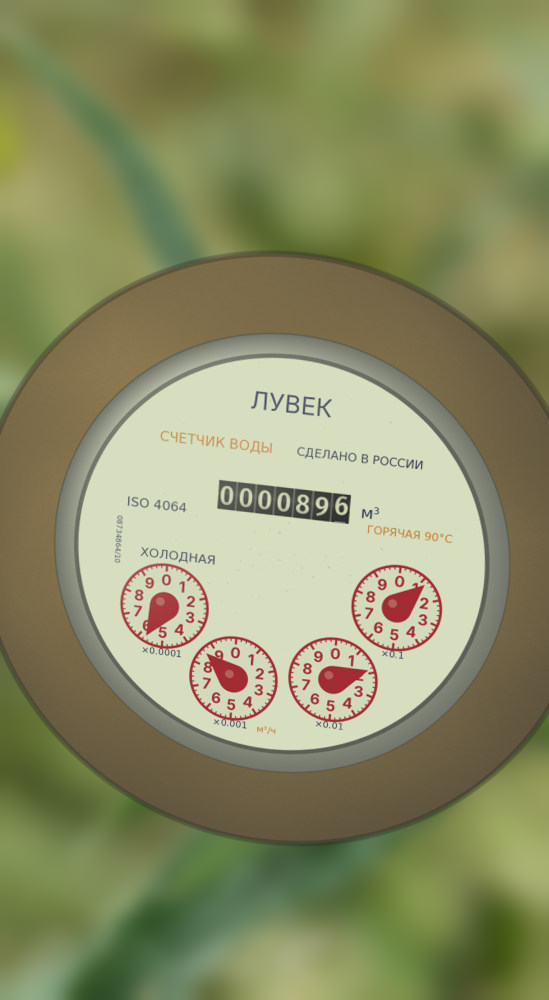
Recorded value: 896.1185 m³
